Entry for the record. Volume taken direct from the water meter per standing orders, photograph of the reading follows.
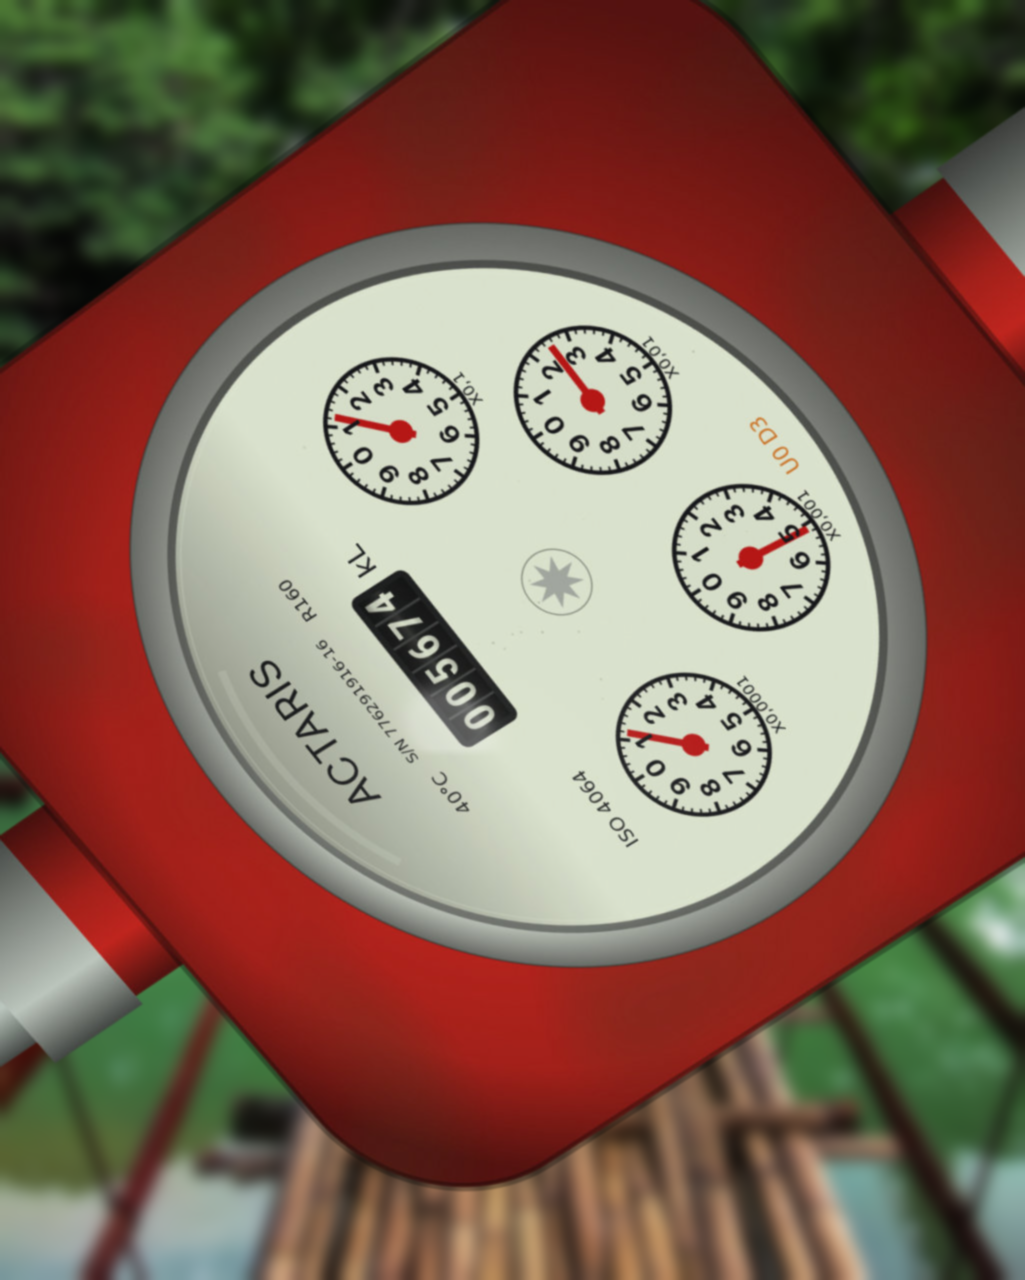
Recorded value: 5674.1251 kL
